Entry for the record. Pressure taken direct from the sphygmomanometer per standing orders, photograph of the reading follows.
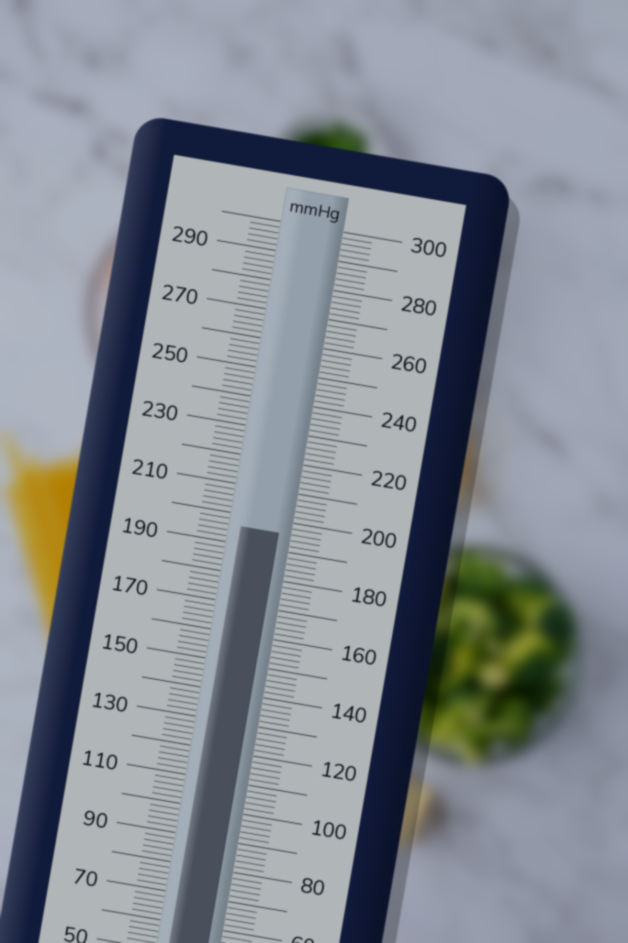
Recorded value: 196 mmHg
